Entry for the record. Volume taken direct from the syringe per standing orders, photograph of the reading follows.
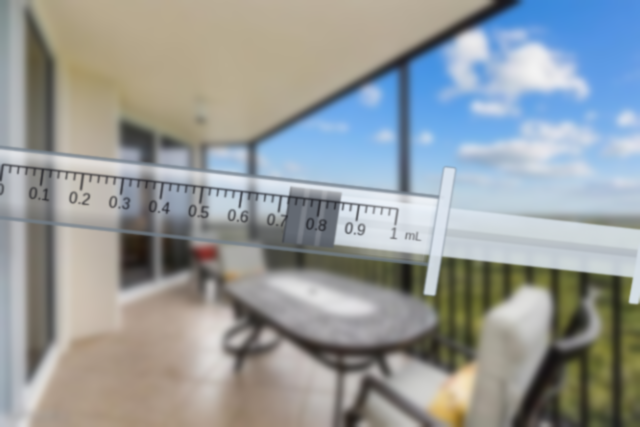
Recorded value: 0.72 mL
